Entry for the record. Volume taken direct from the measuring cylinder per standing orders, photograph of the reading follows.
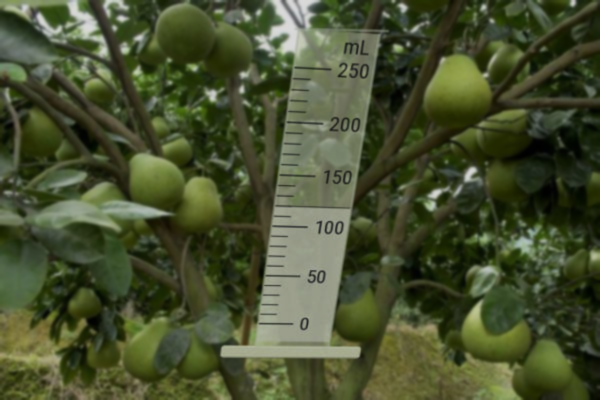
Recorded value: 120 mL
